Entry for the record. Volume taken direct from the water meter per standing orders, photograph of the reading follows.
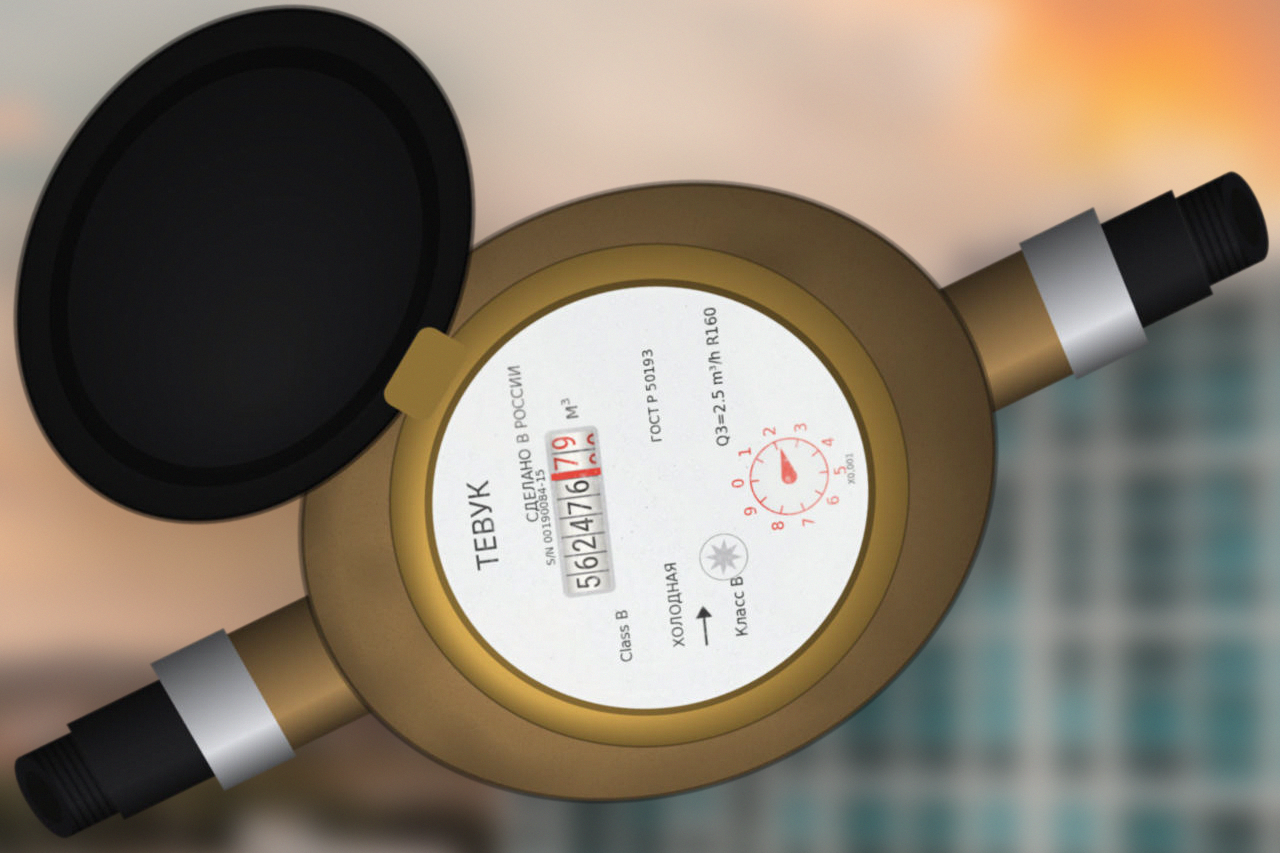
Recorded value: 562476.792 m³
